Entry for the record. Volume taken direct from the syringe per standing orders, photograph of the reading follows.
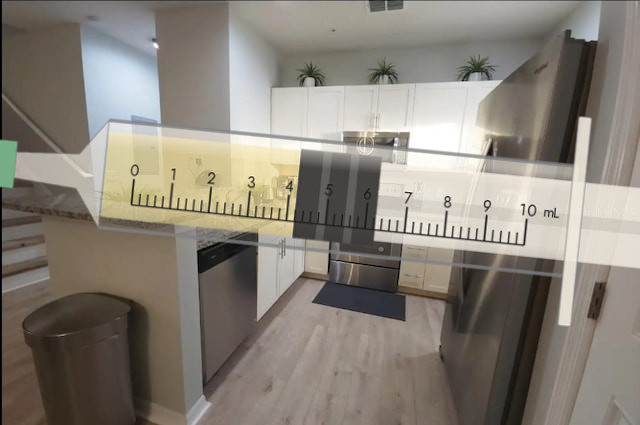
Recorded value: 4.2 mL
